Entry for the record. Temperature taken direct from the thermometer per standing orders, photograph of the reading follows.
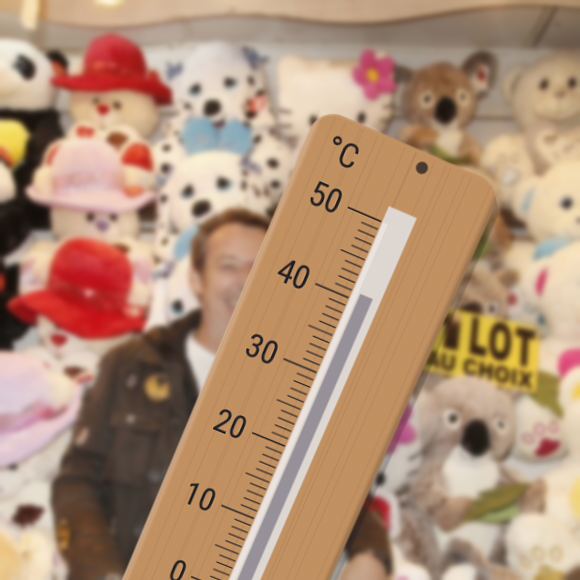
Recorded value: 41 °C
